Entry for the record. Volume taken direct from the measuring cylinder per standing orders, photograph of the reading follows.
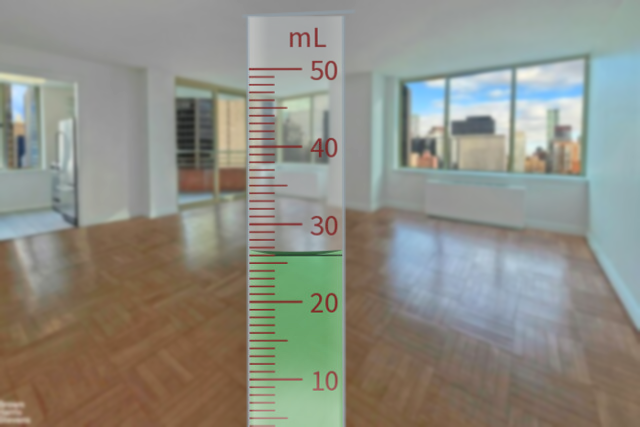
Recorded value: 26 mL
